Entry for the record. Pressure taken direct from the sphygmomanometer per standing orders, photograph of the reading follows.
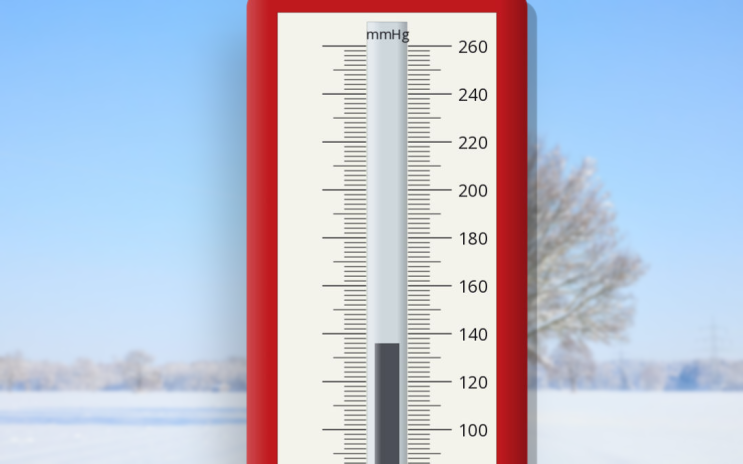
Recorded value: 136 mmHg
